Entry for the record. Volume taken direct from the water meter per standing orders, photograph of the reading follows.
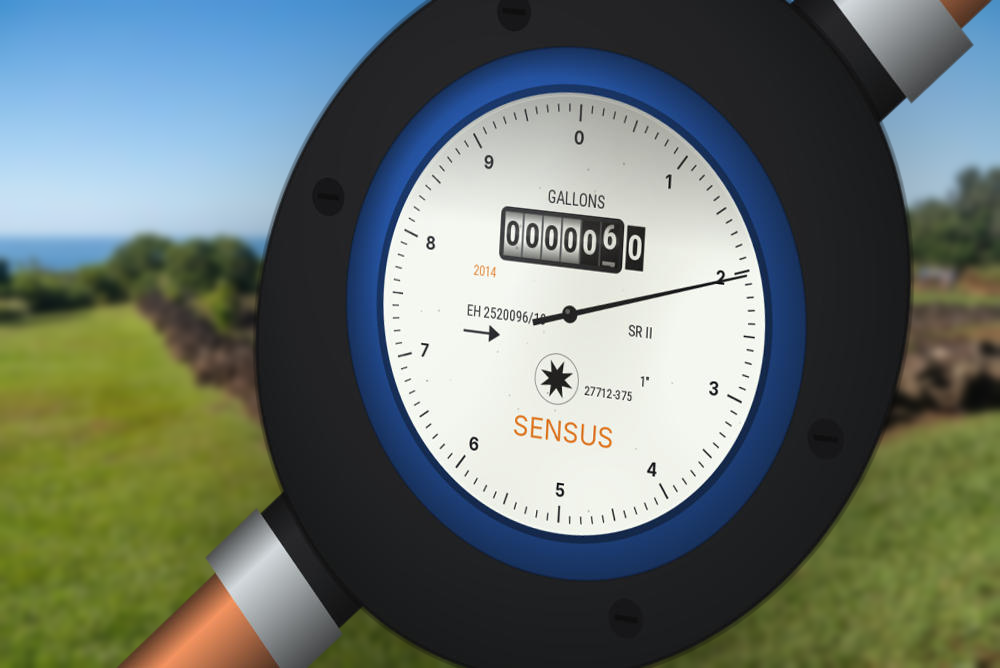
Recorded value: 62.0 gal
